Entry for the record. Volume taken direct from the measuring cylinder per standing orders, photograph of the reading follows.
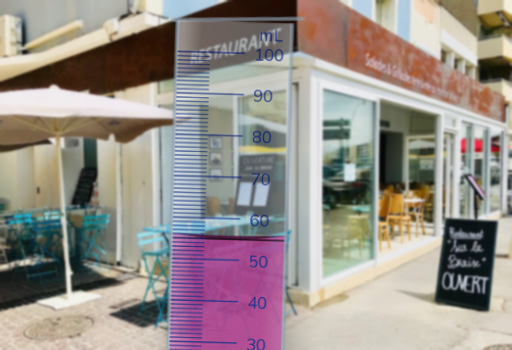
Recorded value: 55 mL
